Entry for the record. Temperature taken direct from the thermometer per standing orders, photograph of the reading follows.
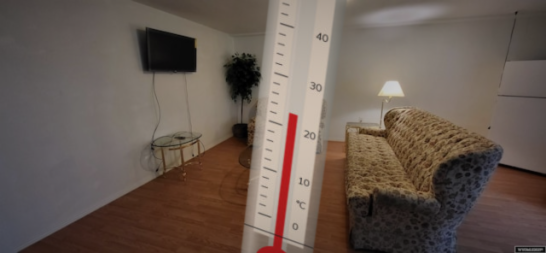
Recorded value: 23 °C
